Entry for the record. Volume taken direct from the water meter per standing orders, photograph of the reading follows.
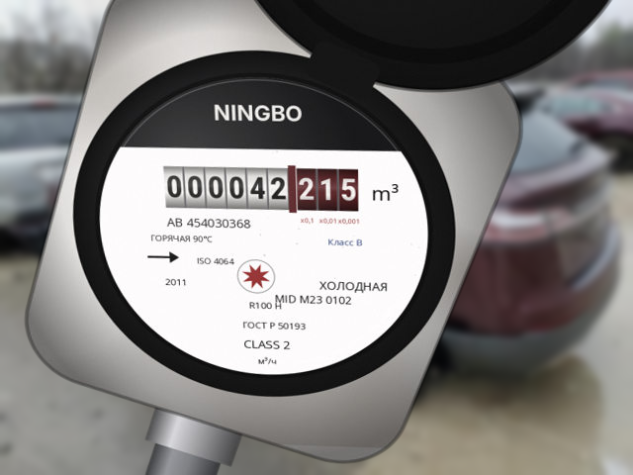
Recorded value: 42.215 m³
